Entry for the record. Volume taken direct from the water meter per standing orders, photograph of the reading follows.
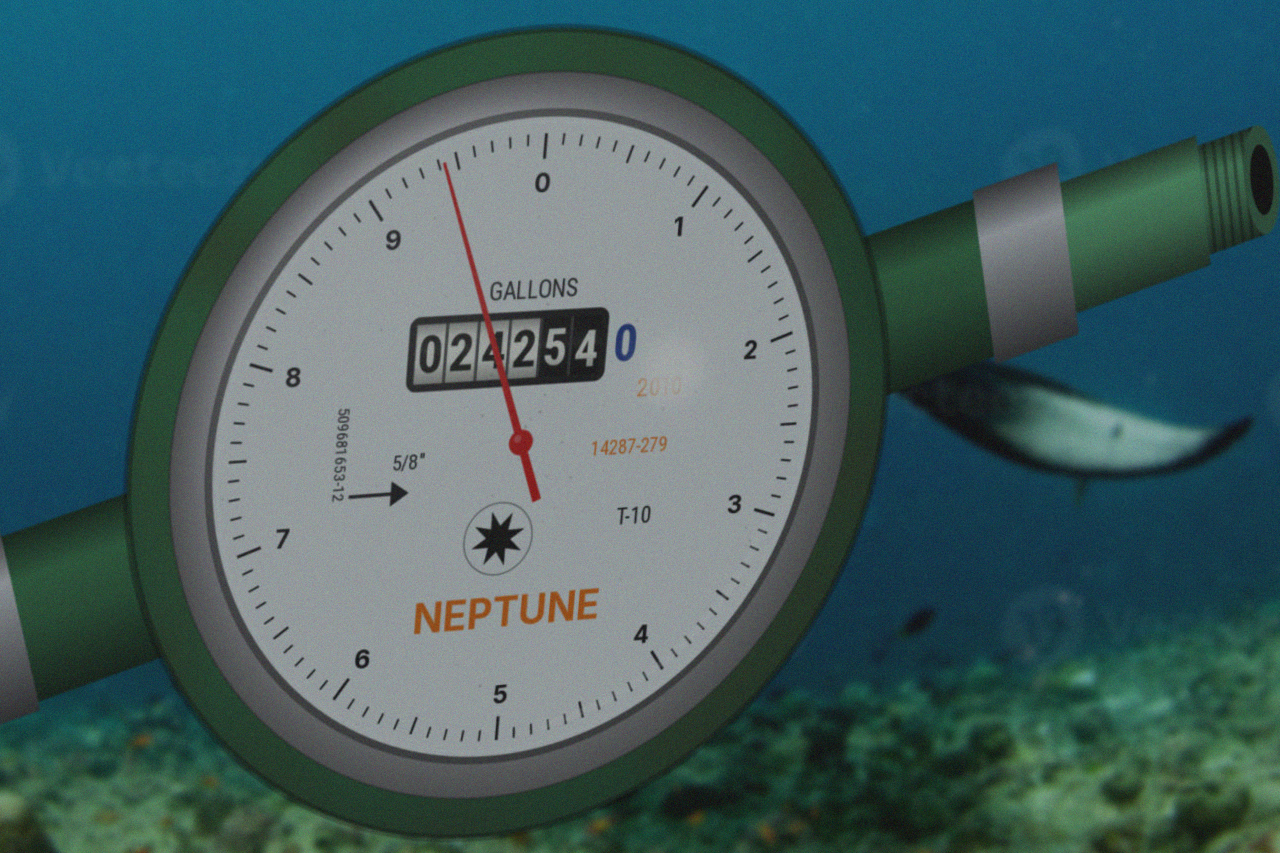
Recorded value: 242539.4 gal
